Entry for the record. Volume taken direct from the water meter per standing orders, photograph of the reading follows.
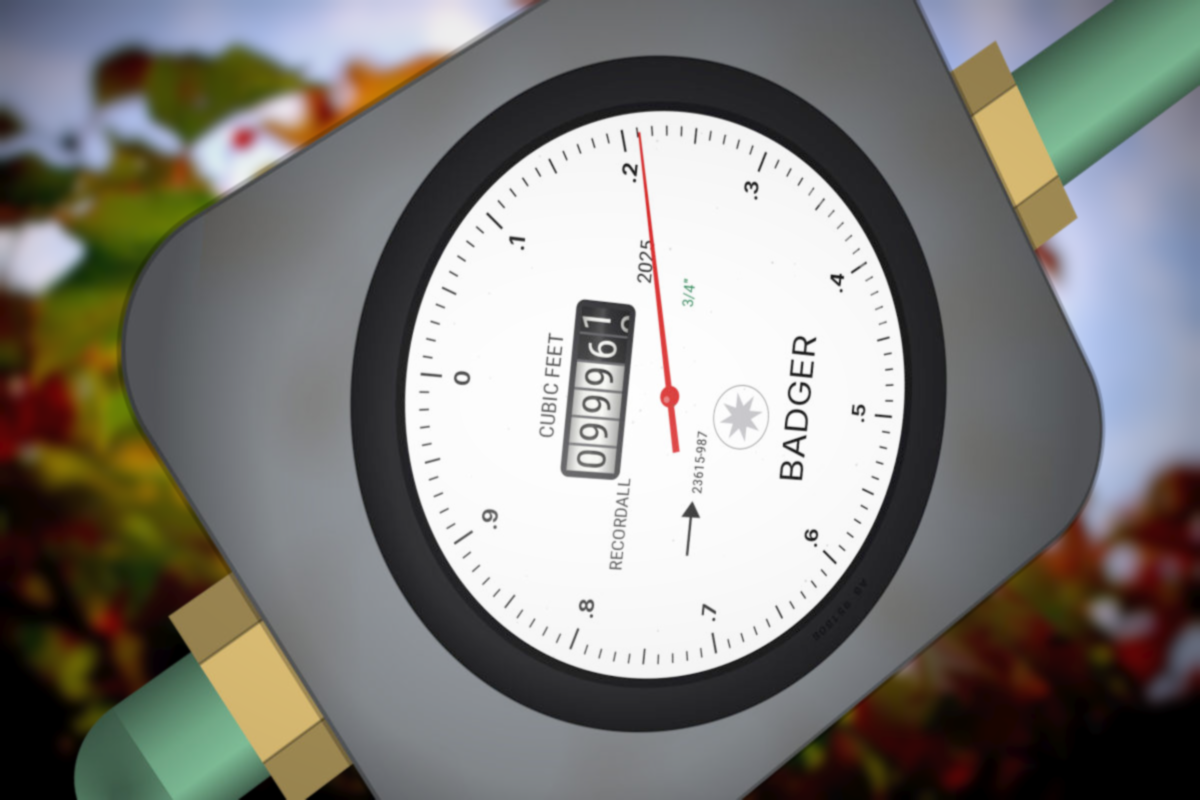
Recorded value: 99961.21 ft³
